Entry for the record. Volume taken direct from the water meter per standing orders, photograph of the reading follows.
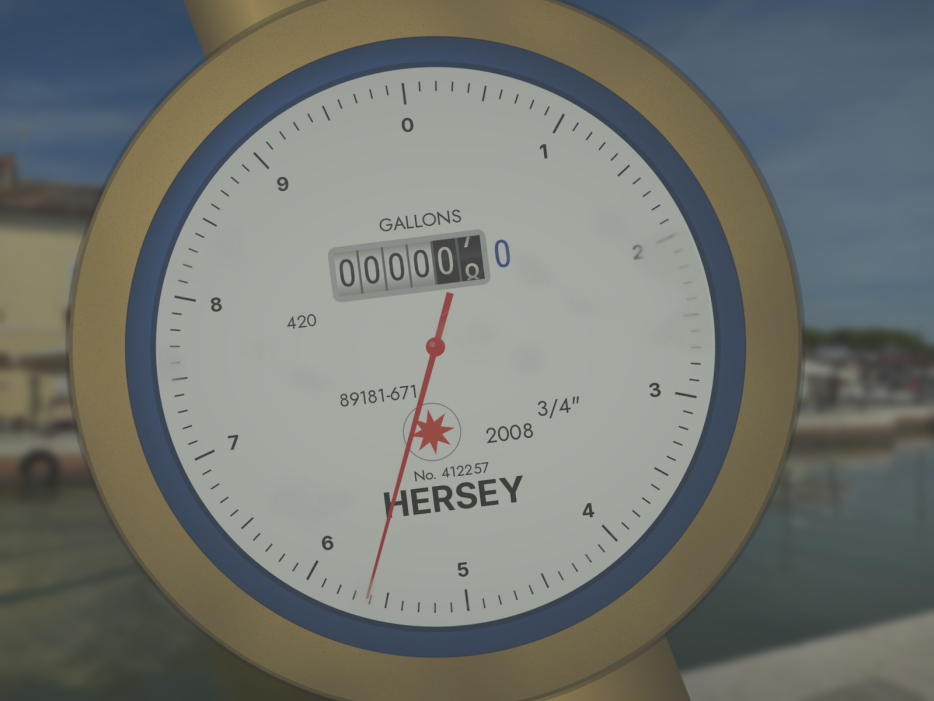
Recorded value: 75.6 gal
